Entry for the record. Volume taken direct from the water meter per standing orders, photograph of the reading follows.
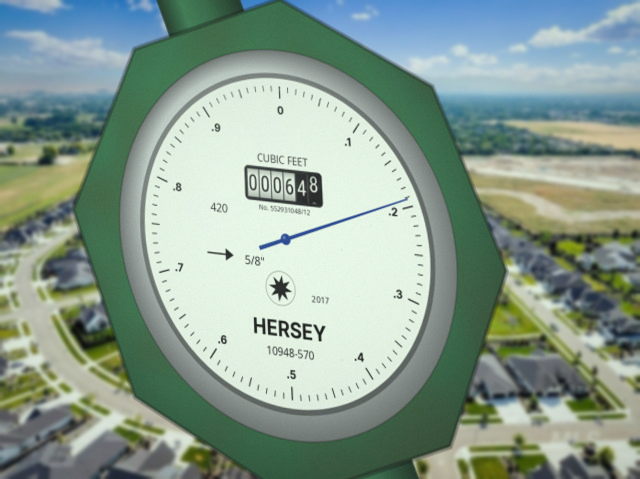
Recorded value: 648.19 ft³
